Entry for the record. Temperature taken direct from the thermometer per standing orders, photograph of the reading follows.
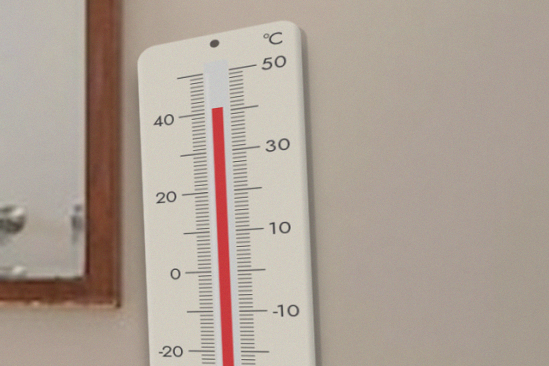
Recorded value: 41 °C
